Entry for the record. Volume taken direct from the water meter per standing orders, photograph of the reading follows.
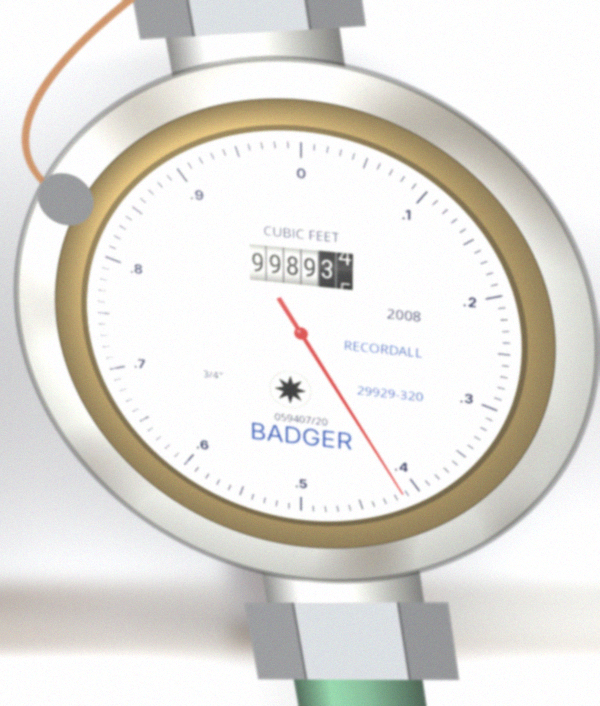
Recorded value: 998934.41 ft³
